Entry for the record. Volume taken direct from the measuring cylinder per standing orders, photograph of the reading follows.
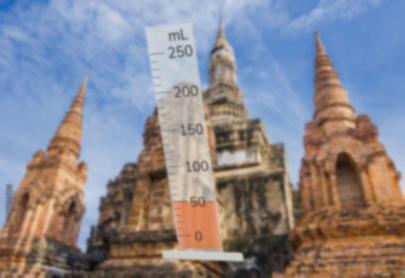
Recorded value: 50 mL
